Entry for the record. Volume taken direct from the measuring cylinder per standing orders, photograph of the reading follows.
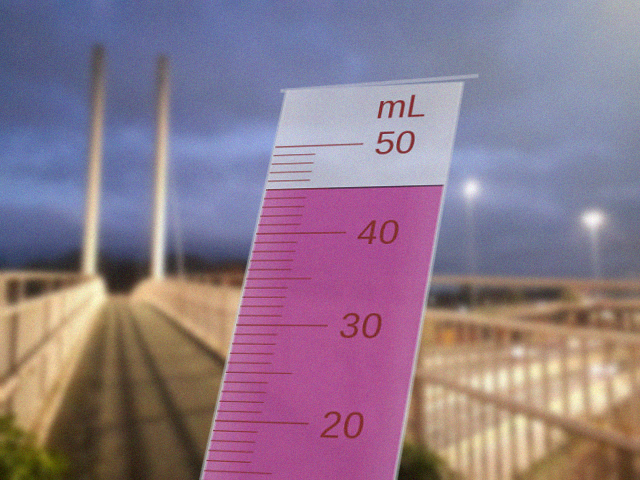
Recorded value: 45 mL
